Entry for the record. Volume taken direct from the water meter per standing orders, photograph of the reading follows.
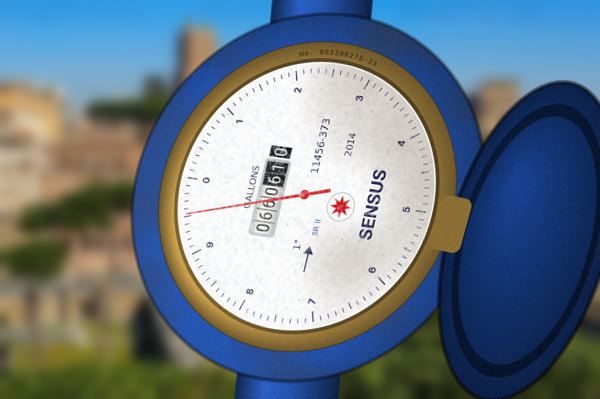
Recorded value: 660609.5 gal
